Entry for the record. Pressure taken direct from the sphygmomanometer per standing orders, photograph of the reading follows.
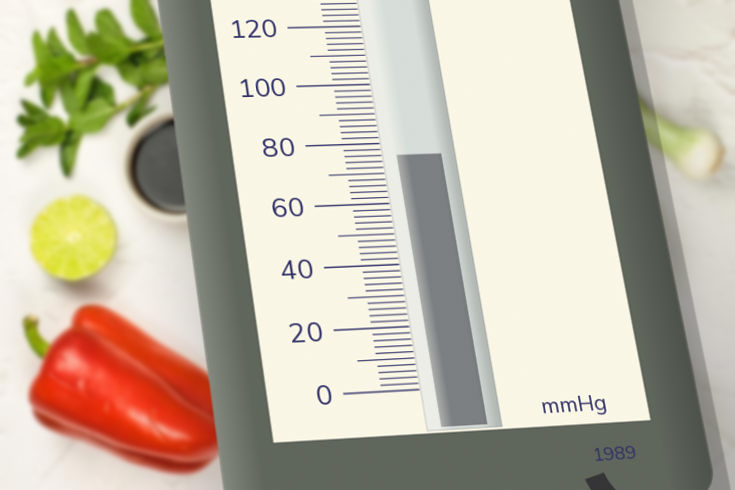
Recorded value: 76 mmHg
